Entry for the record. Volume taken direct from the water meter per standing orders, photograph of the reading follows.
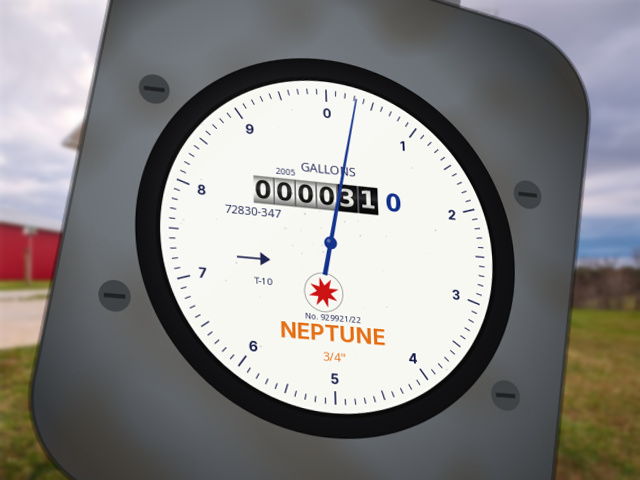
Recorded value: 310.3 gal
